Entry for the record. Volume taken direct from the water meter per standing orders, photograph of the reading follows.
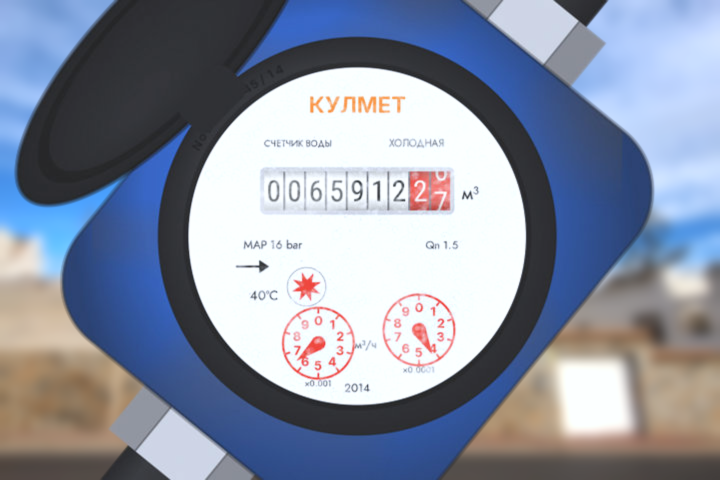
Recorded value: 65912.2664 m³
